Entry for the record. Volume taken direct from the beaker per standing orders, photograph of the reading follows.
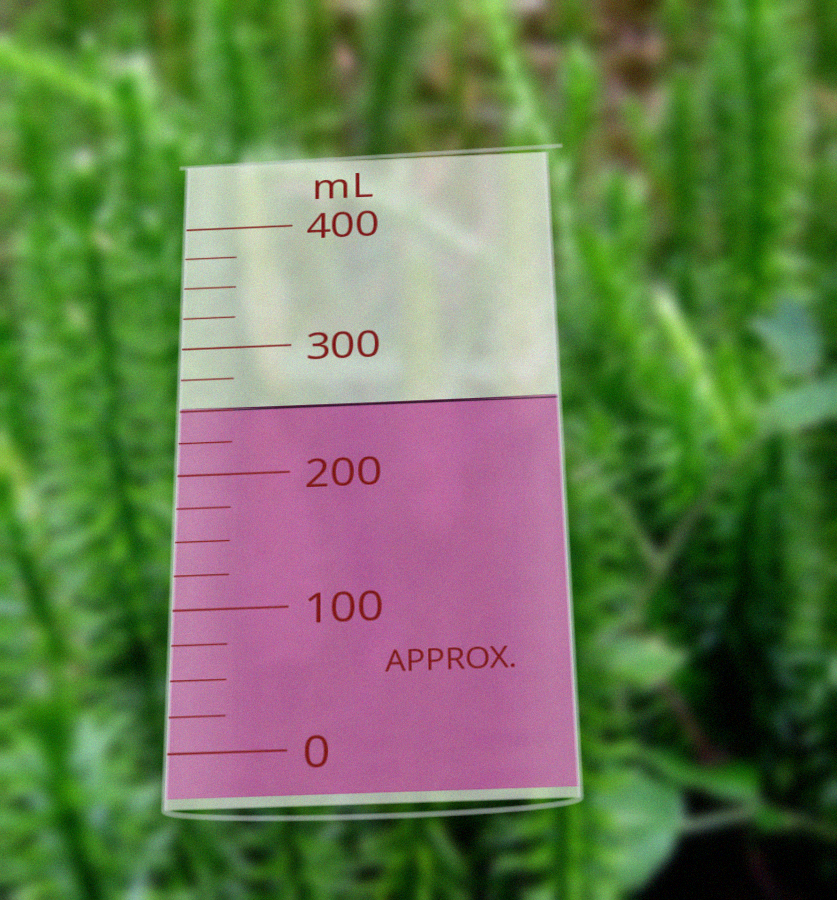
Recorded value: 250 mL
